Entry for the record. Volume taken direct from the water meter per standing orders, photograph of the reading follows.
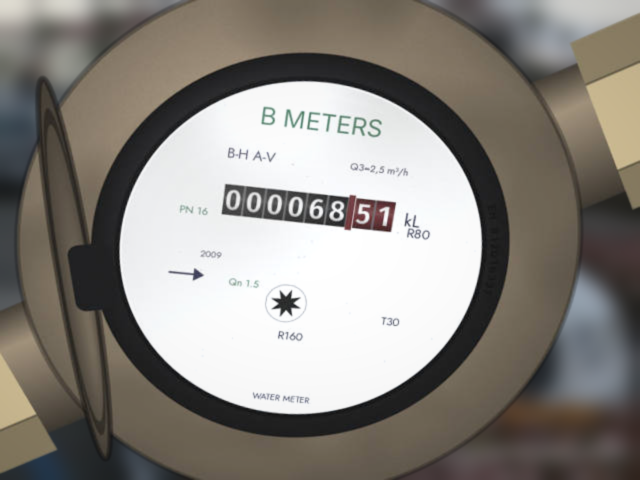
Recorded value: 68.51 kL
